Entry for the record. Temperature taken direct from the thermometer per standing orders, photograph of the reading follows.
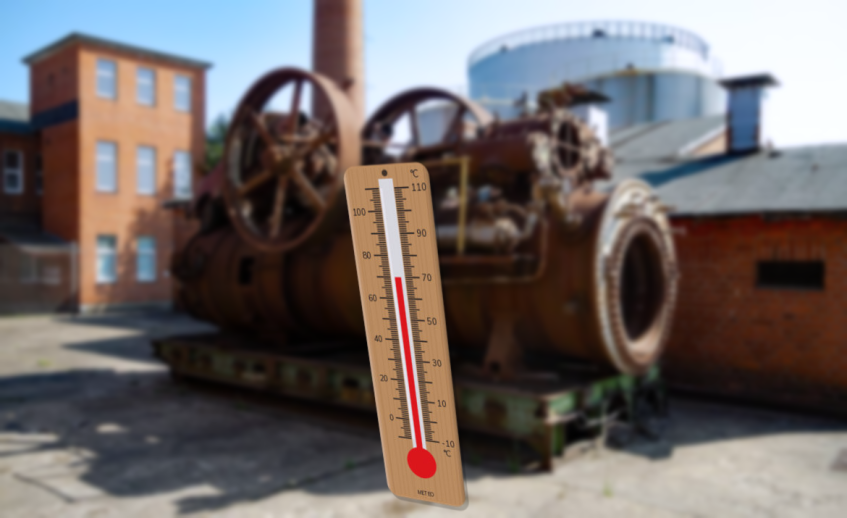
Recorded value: 70 °C
